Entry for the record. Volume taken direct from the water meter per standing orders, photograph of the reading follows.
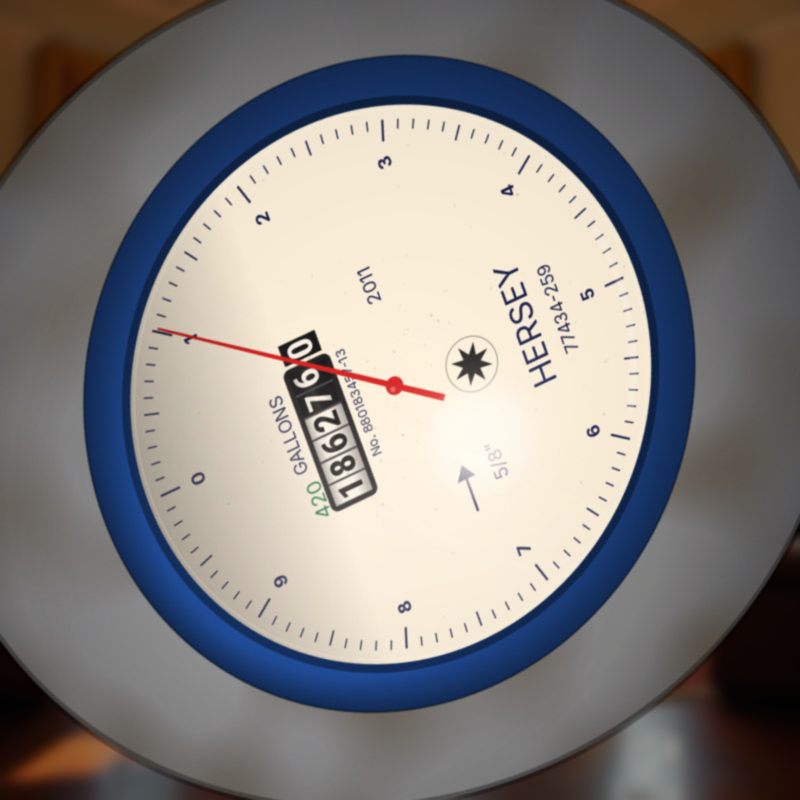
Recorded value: 1862761.0 gal
